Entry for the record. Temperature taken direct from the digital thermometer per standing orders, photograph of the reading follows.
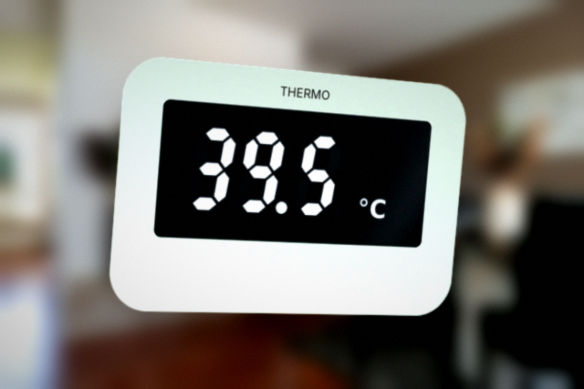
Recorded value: 39.5 °C
